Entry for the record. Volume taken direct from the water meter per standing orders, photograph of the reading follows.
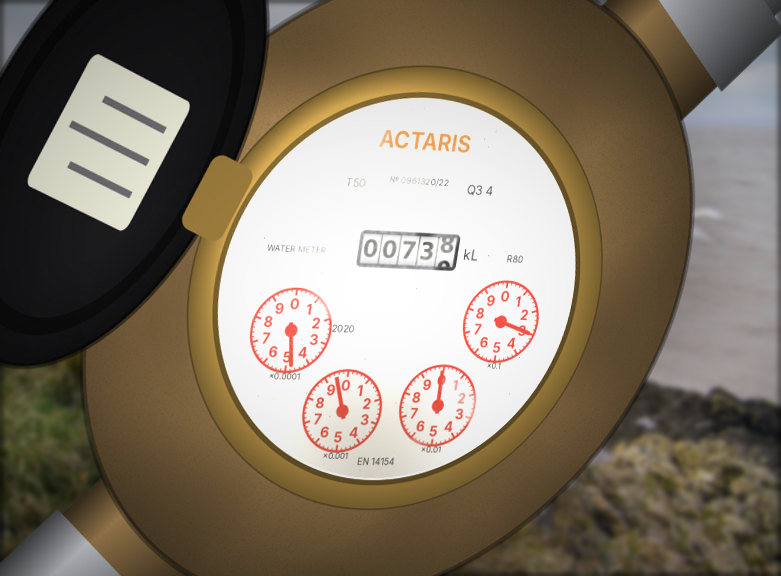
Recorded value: 738.2994 kL
